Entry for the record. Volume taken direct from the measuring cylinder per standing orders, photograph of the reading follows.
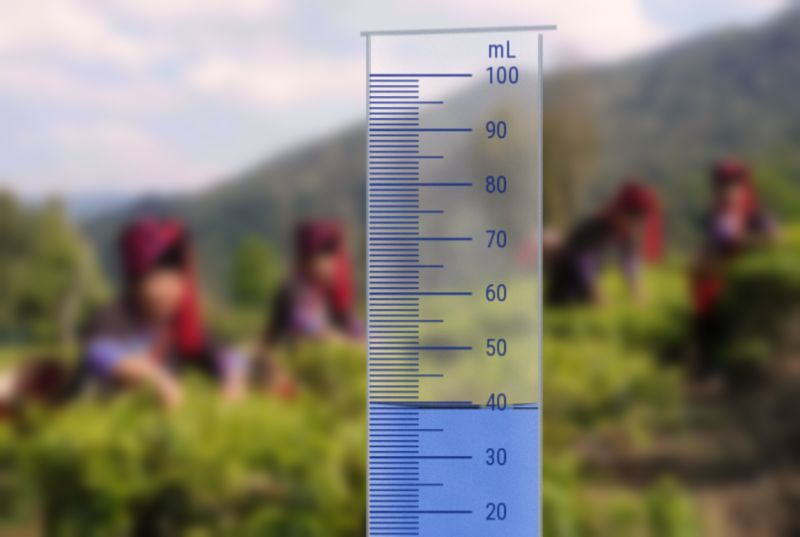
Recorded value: 39 mL
